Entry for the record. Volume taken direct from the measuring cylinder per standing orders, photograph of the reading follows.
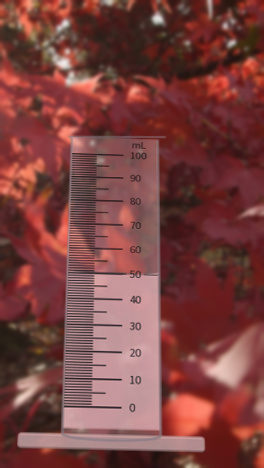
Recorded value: 50 mL
